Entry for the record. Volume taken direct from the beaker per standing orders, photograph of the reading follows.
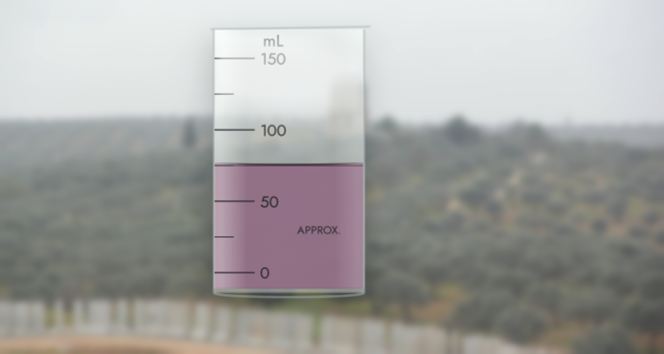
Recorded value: 75 mL
